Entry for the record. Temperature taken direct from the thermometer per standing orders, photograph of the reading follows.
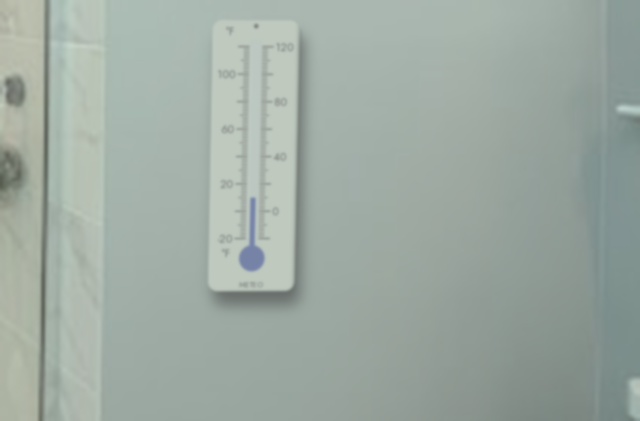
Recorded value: 10 °F
